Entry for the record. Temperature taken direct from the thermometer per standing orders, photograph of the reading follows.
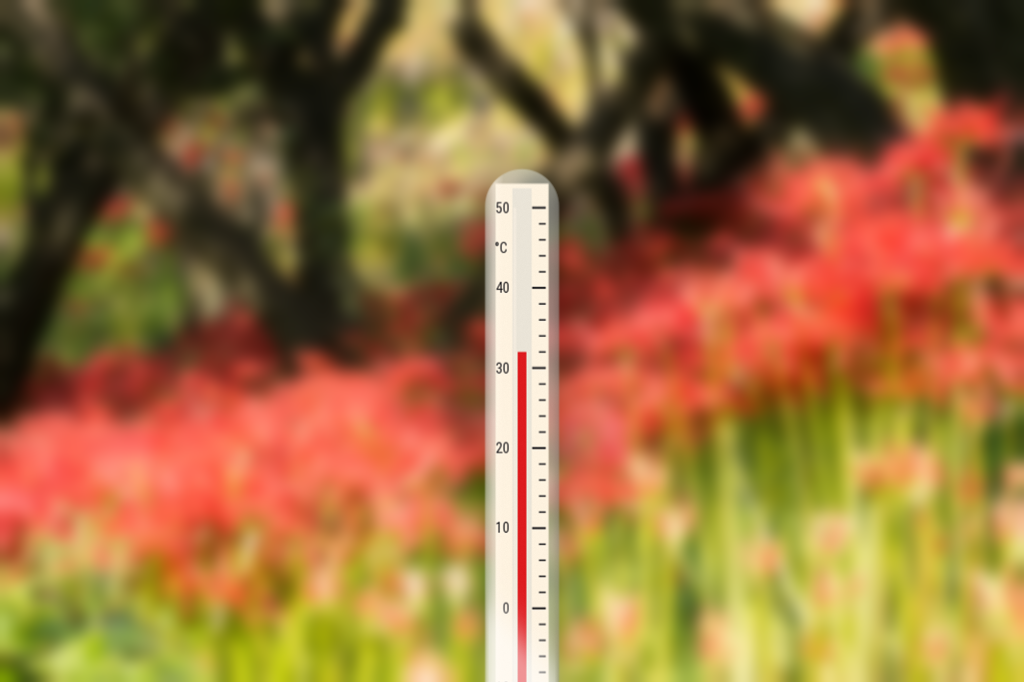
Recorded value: 32 °C
